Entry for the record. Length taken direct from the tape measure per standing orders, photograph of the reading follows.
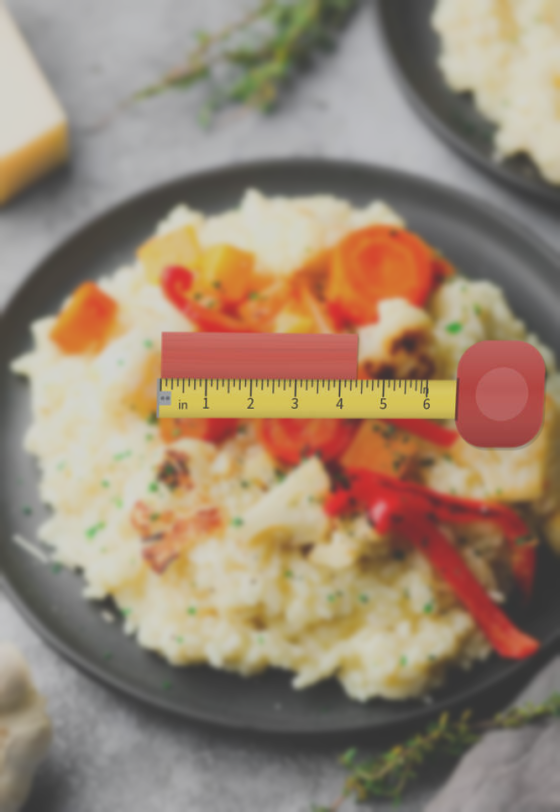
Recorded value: 4.375 in
